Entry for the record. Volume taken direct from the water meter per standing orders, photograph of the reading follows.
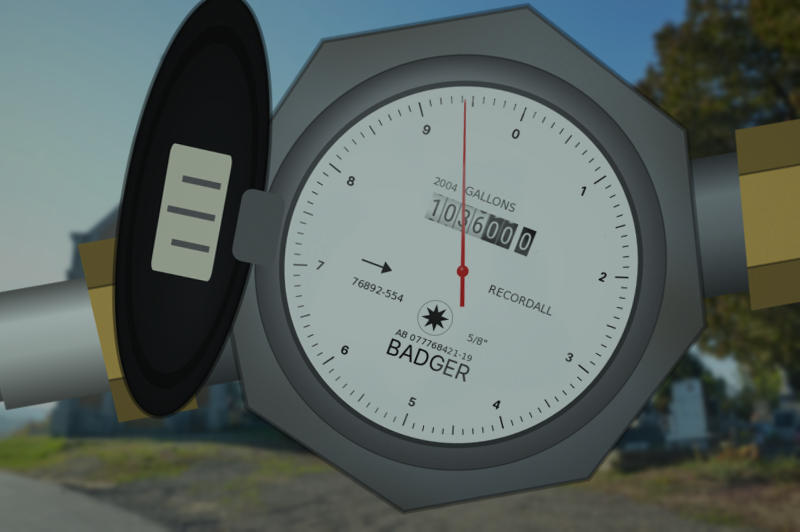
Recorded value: 1035999.4 gal
